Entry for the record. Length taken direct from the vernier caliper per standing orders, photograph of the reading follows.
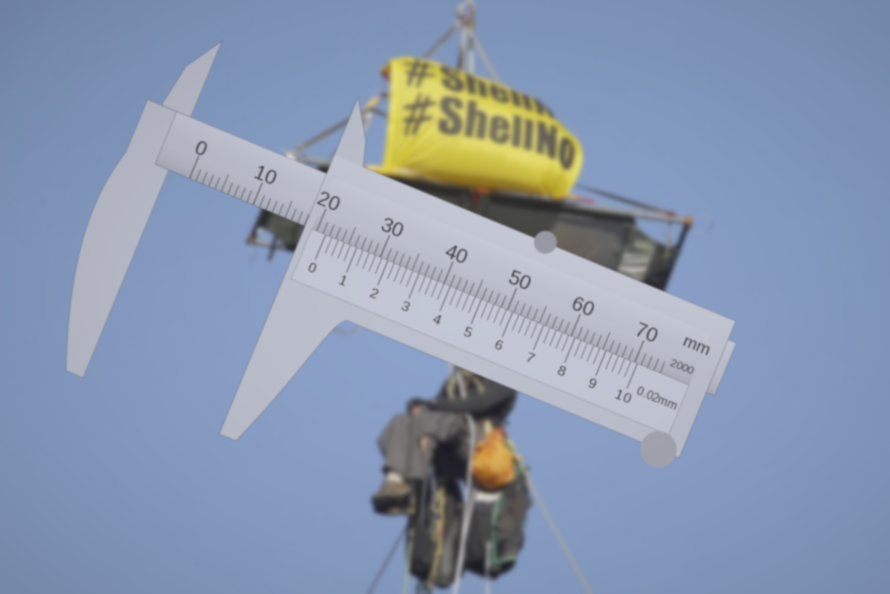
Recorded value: 21.4 mm
